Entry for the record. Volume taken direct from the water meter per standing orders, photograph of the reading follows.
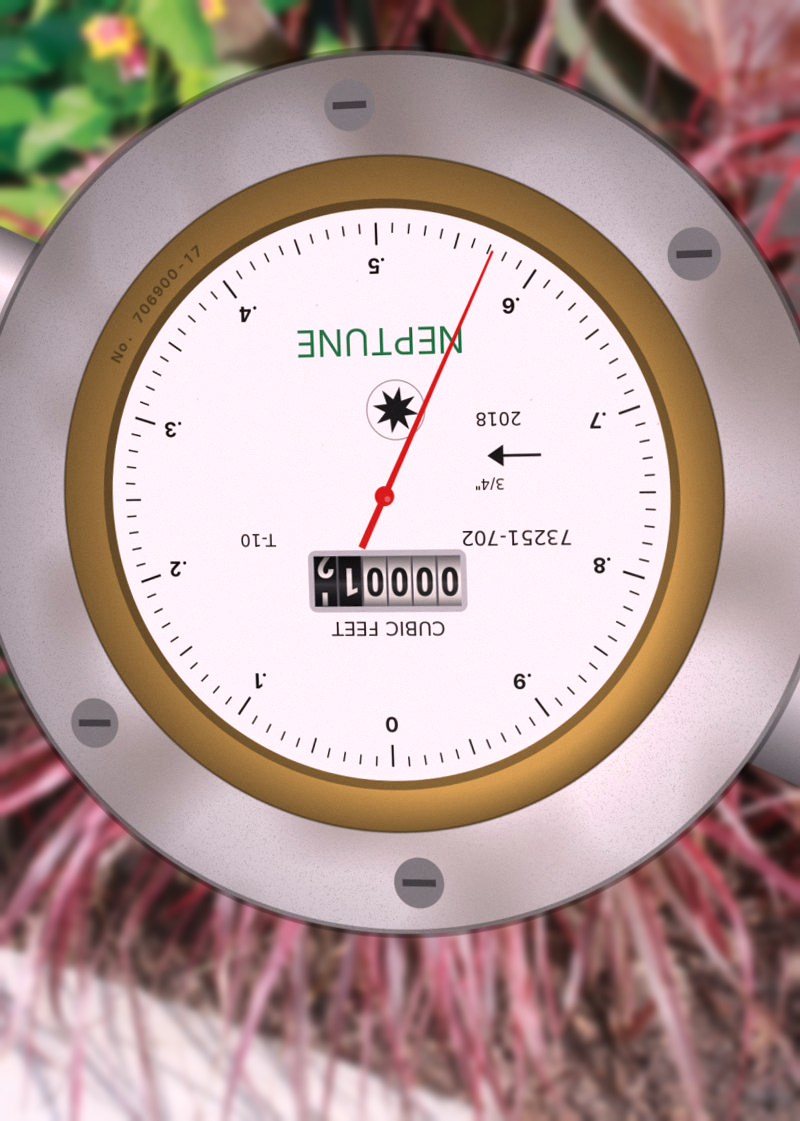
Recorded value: 11.57 ft³
